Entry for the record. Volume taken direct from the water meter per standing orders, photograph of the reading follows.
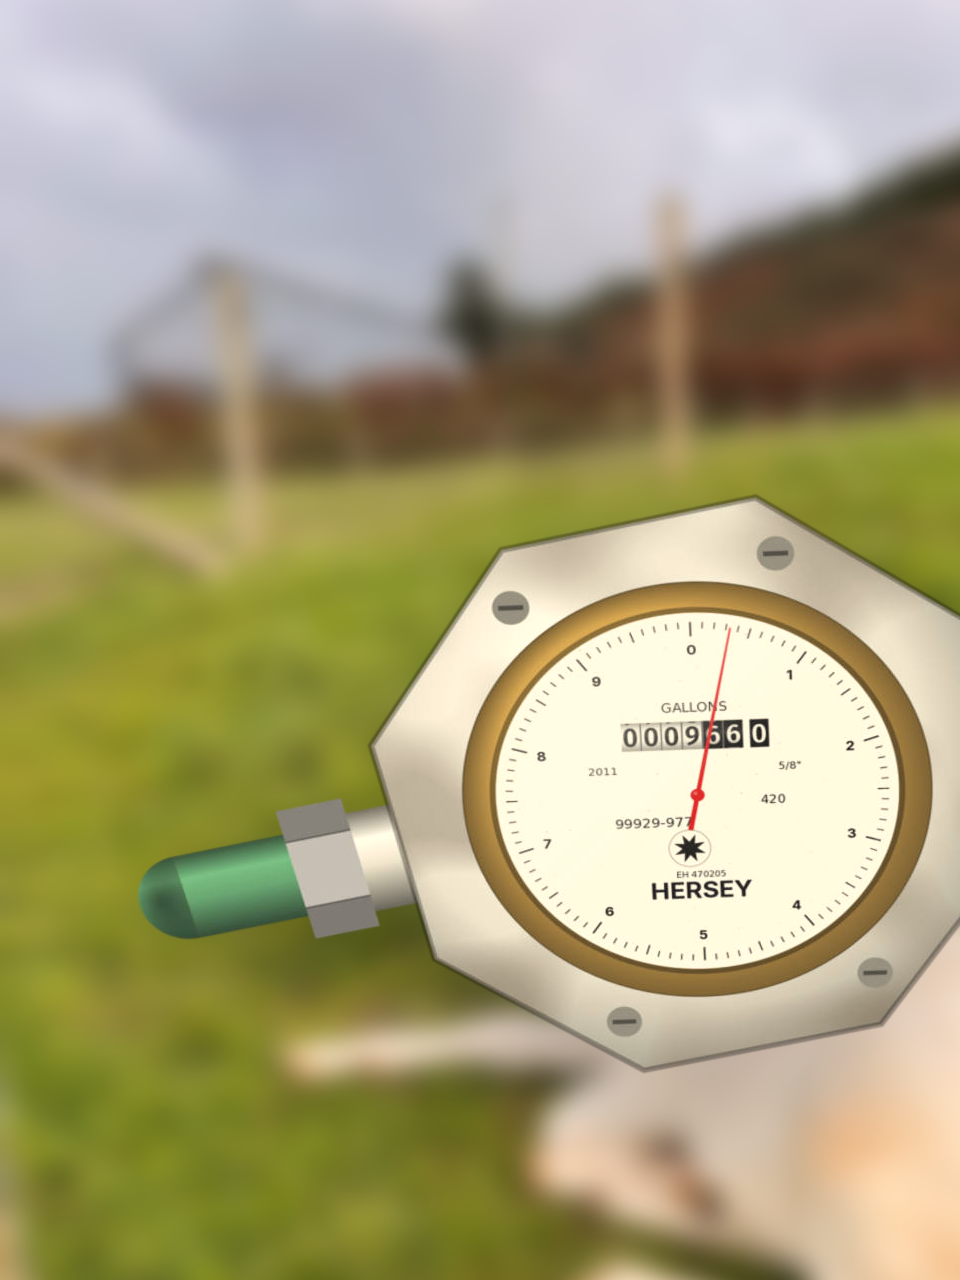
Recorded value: 9660.3 gal
